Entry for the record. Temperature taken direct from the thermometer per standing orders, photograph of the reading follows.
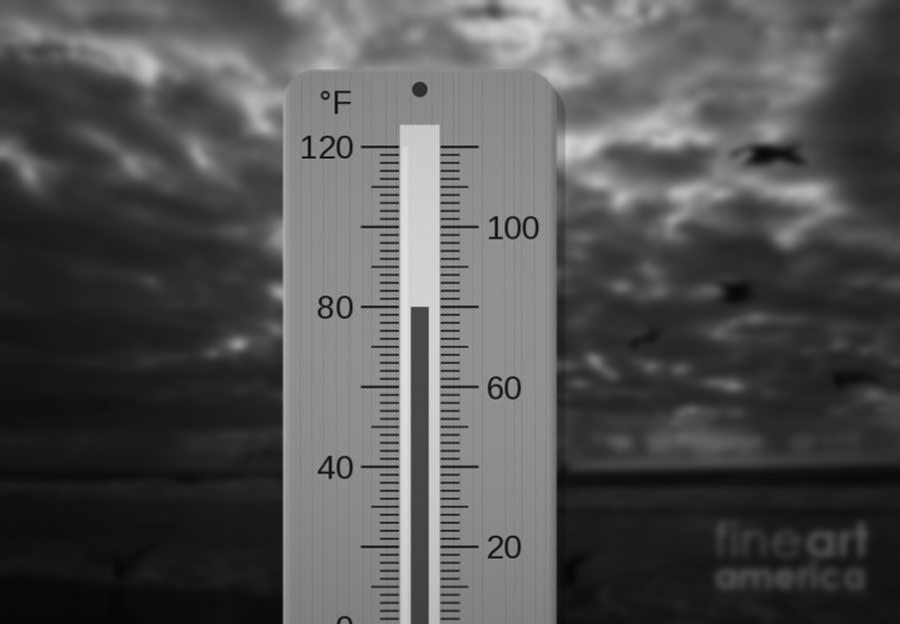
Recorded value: 80 °F
